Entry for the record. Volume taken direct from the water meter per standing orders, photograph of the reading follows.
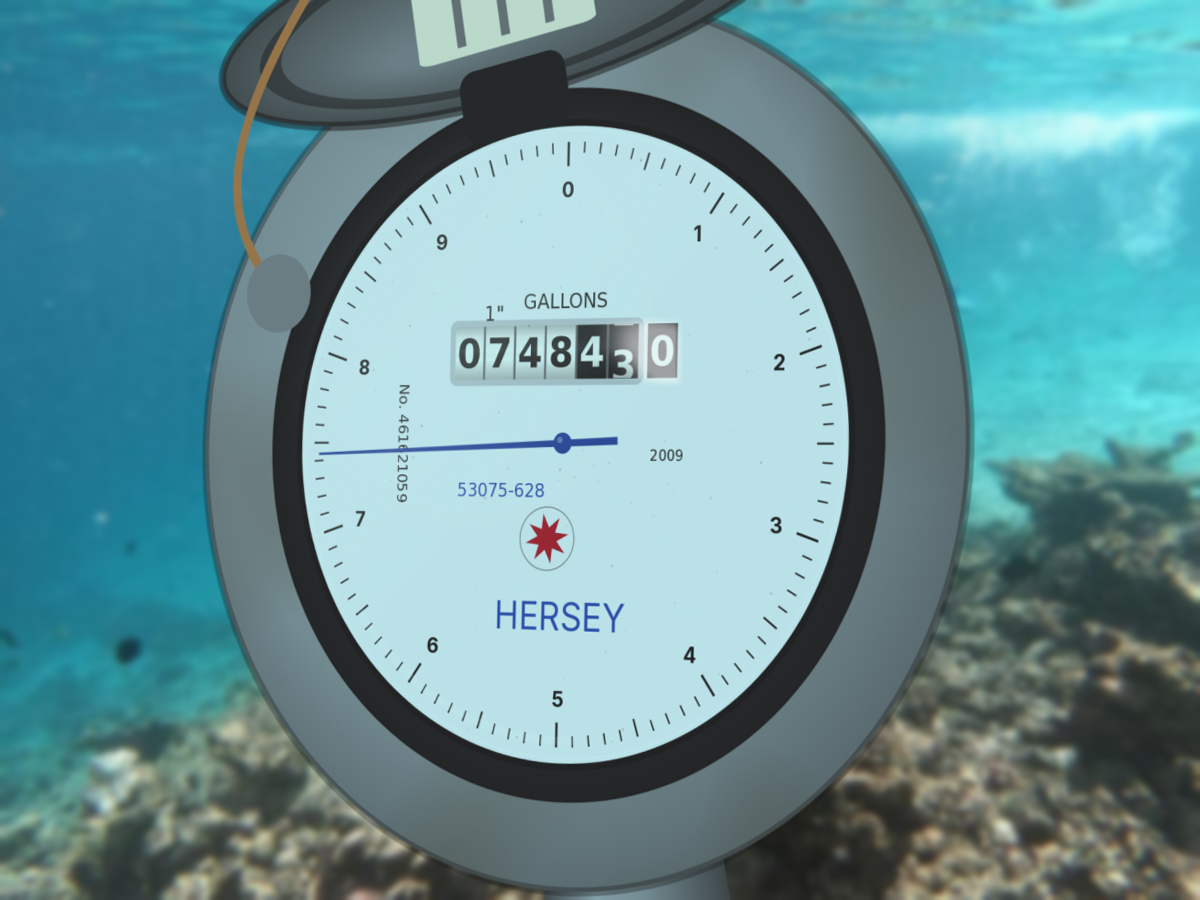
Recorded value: 748427.4 gal
